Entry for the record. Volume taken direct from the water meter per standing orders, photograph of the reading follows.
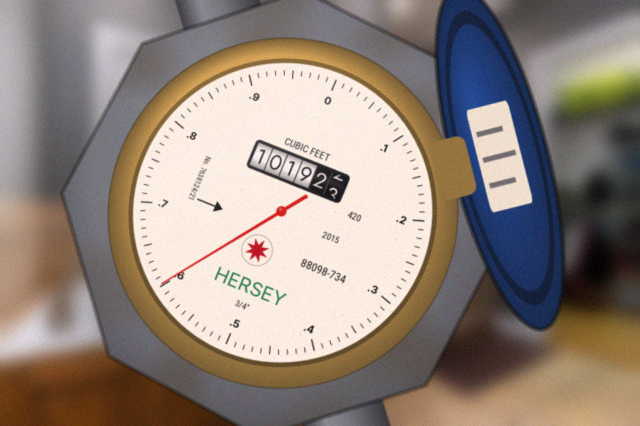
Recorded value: 101922.60 ft³
